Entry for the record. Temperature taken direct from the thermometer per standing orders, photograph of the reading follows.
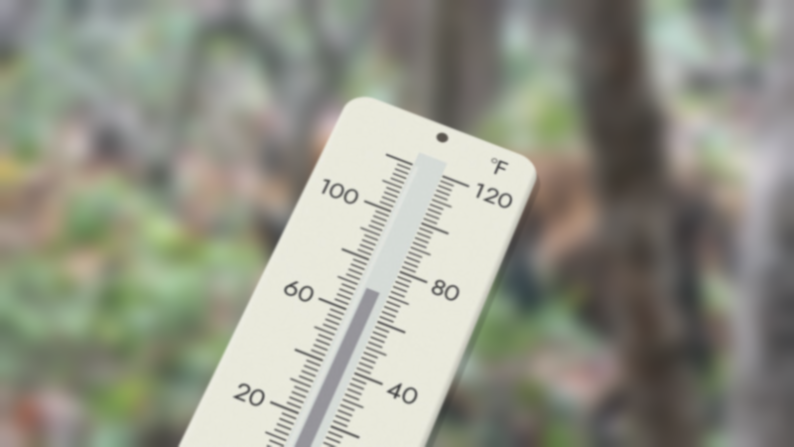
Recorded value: 70 °F
